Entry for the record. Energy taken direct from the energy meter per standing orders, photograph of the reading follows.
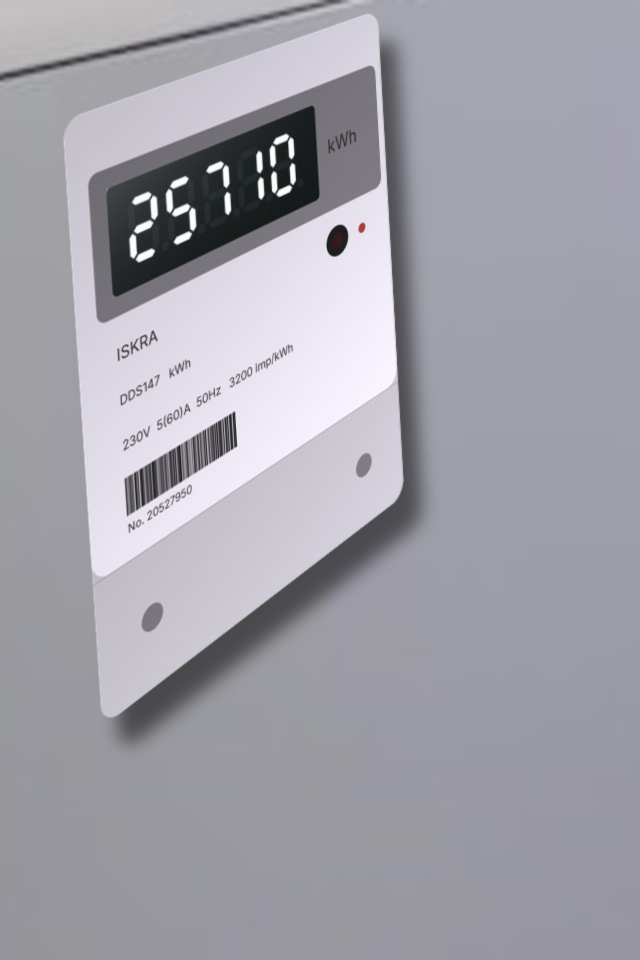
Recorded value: 25710 kWh
